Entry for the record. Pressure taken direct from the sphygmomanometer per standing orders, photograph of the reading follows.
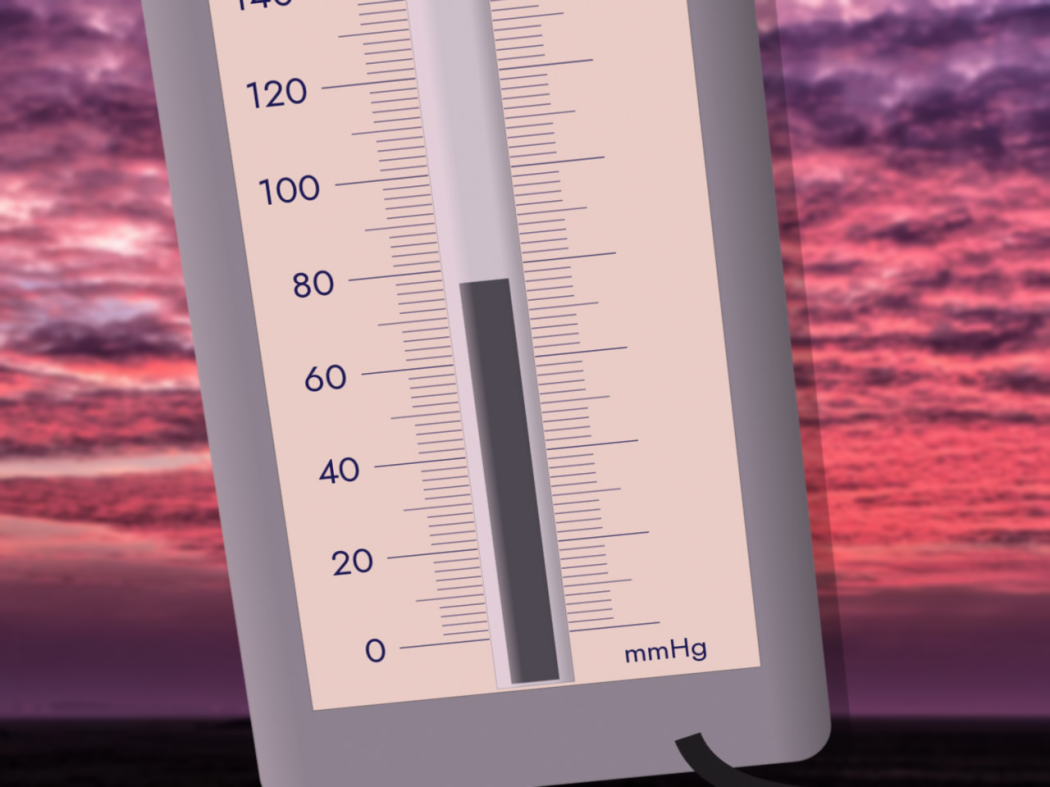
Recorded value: 77 mmHg
